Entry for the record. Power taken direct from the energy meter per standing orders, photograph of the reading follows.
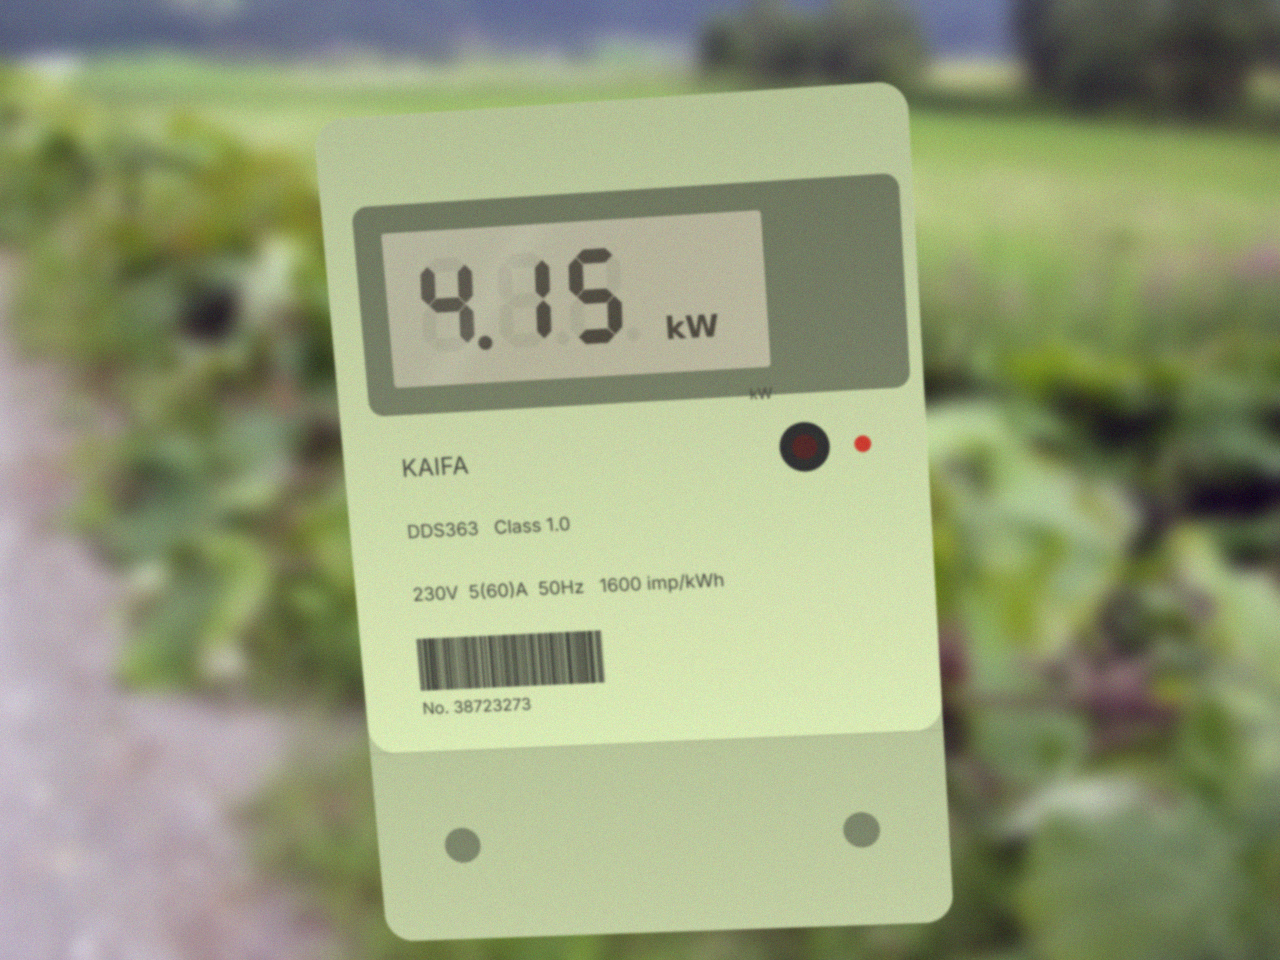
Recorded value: 4.15 kW
